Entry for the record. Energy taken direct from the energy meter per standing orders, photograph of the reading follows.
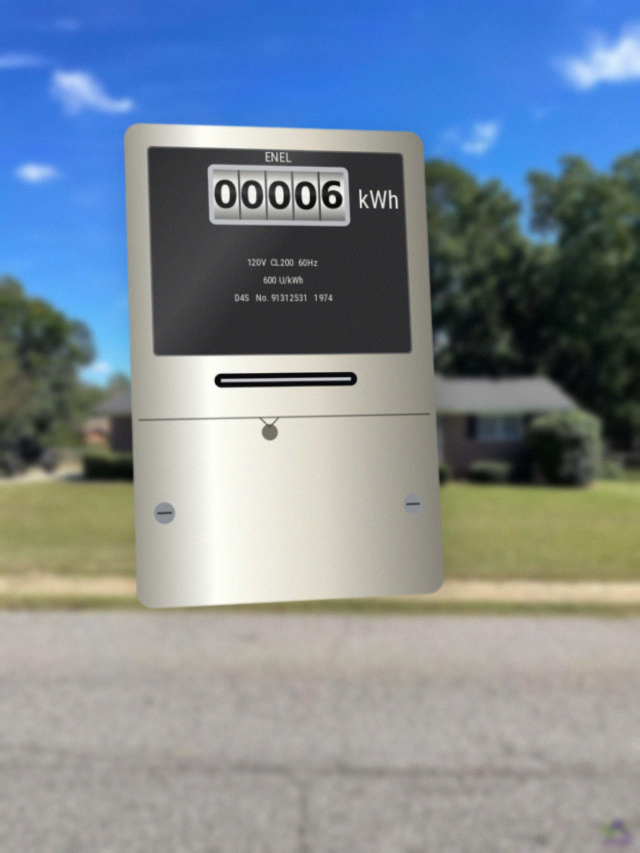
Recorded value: 6 kWh
